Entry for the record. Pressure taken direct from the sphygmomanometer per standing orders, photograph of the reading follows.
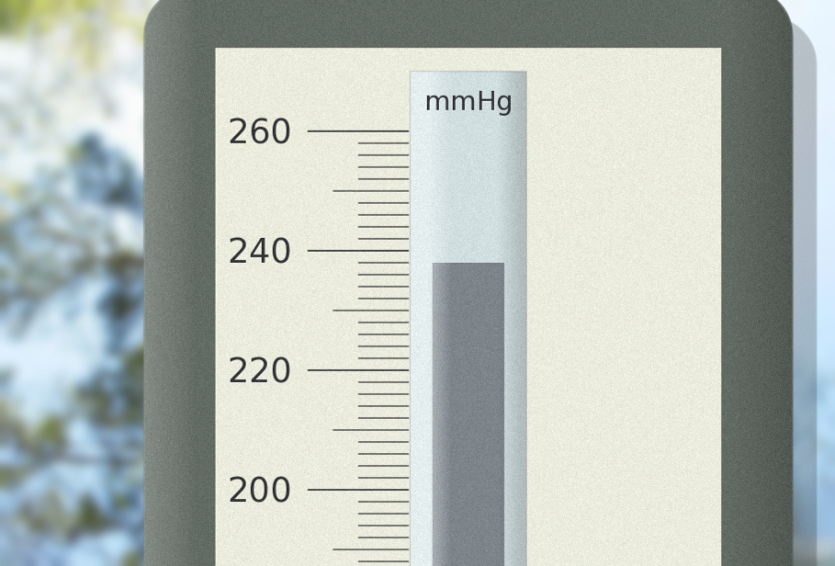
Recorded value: 238 mmHg
